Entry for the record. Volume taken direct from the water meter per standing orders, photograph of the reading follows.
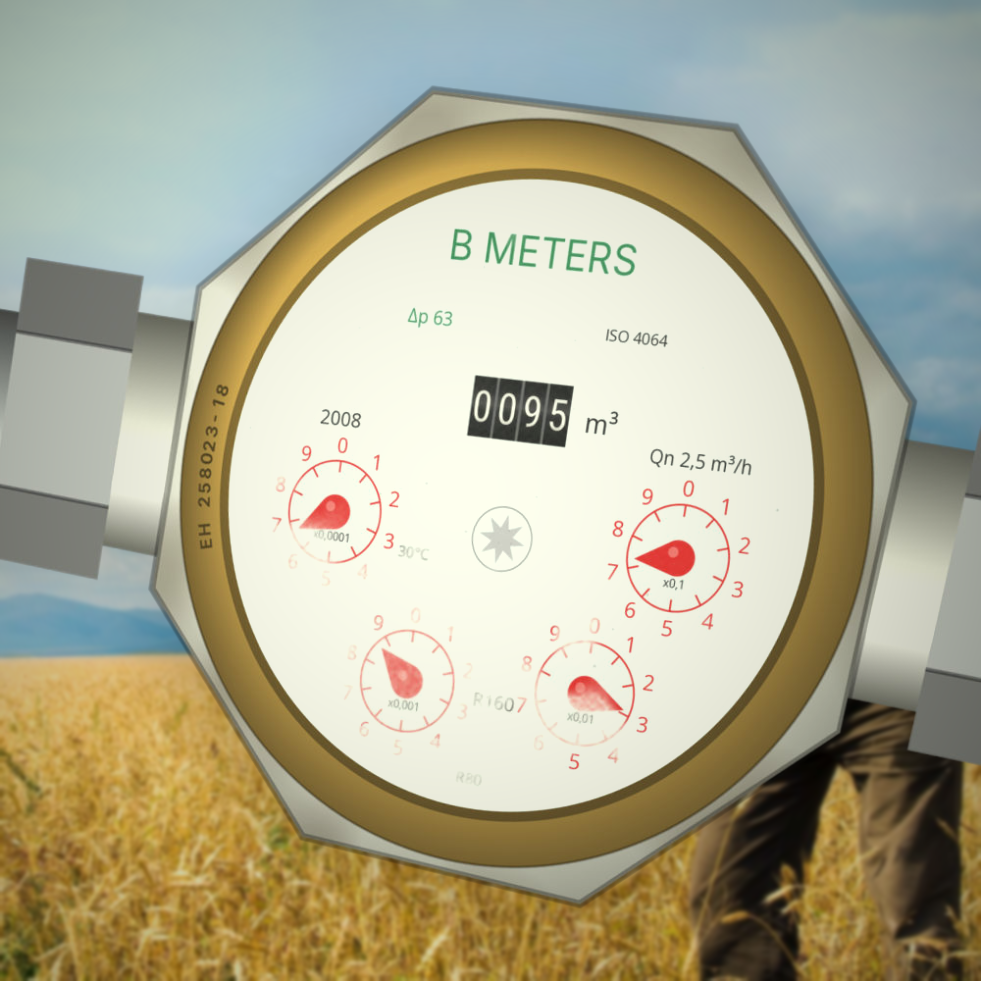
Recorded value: 95.7286 m³
